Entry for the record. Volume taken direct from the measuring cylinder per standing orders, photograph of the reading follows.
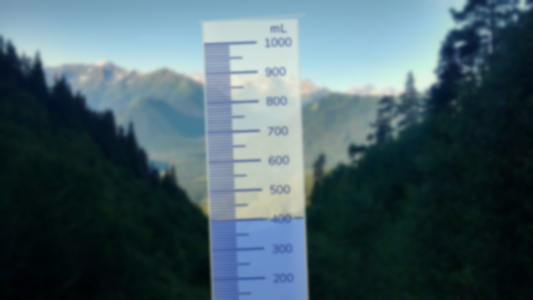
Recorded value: 400 mL
